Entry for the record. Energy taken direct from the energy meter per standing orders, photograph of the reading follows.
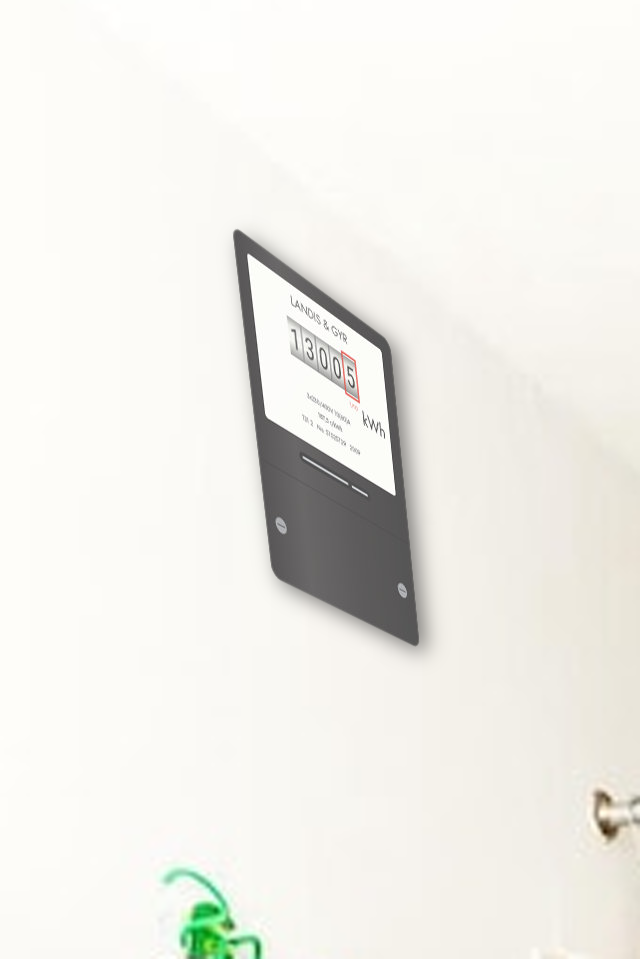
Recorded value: 1300.5 kWh
